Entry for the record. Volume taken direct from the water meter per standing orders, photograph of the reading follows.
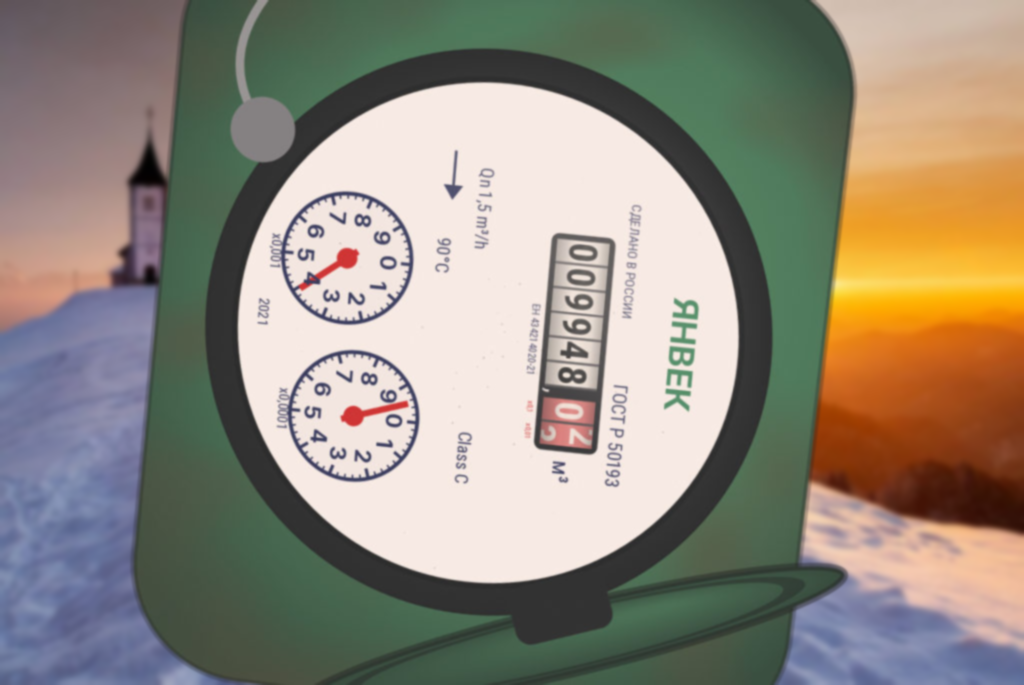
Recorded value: 9948.0239 m³
